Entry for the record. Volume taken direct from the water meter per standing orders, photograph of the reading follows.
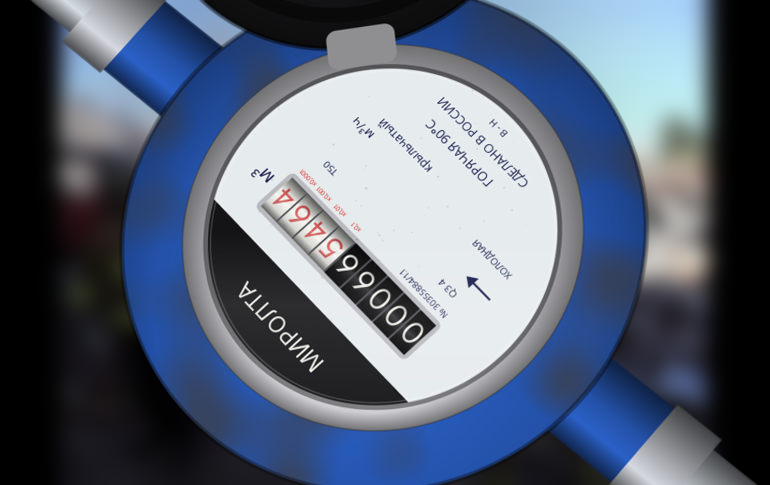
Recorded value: 66.5464 m³
